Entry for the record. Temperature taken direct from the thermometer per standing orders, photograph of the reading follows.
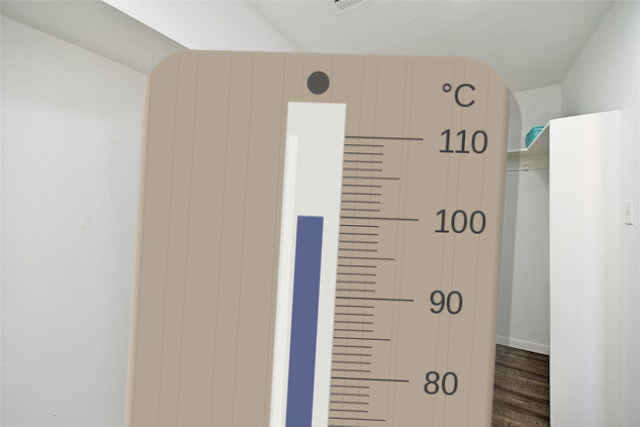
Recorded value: 100 °C
